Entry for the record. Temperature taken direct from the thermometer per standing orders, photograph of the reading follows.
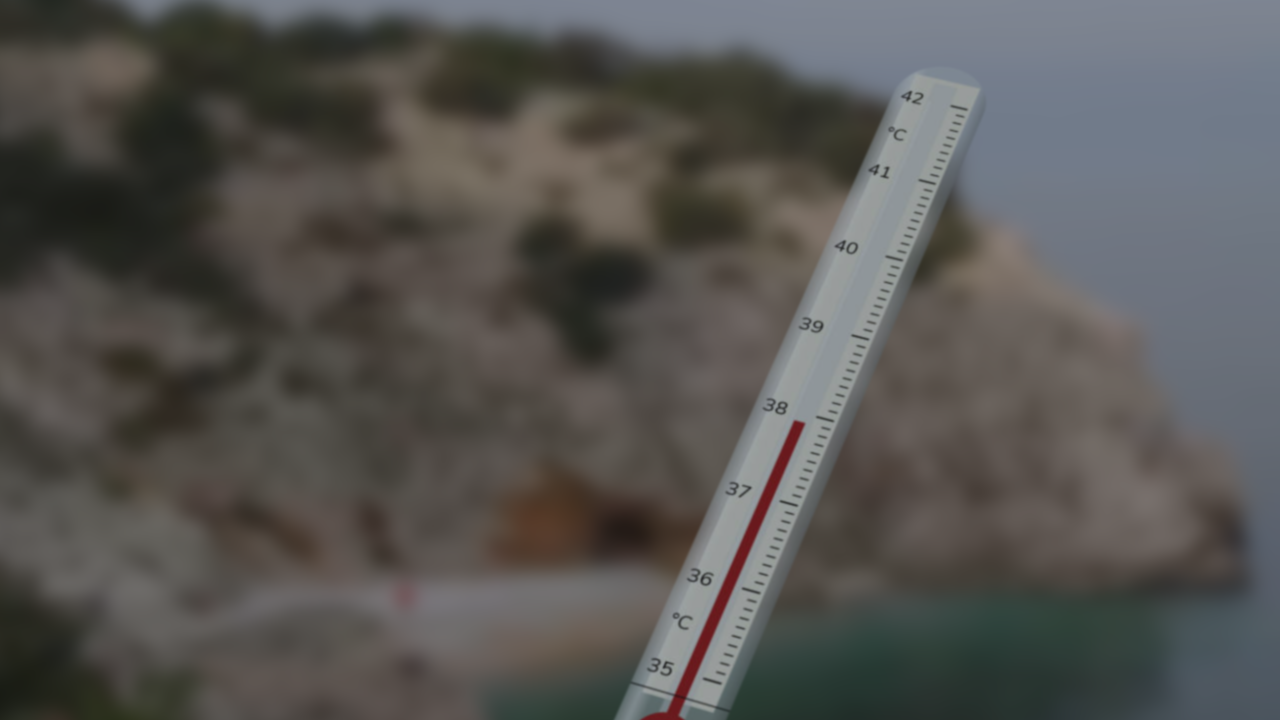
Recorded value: 37.9 °C
